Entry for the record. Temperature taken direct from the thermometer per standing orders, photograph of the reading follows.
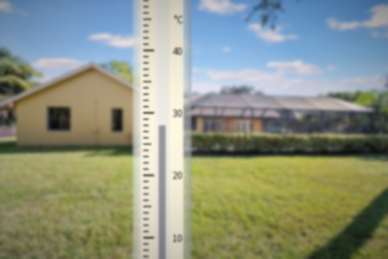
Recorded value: 28 °C
